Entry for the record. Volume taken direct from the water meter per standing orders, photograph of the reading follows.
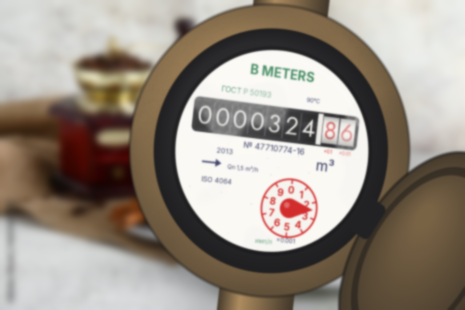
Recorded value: 324.862 m³
